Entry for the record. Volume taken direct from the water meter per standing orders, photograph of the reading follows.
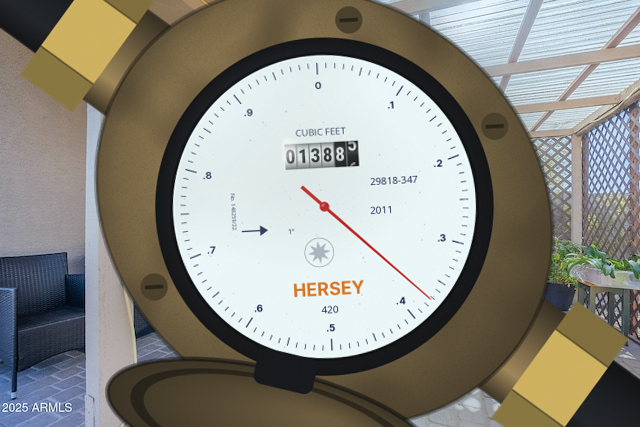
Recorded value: 13885.37 ft³
